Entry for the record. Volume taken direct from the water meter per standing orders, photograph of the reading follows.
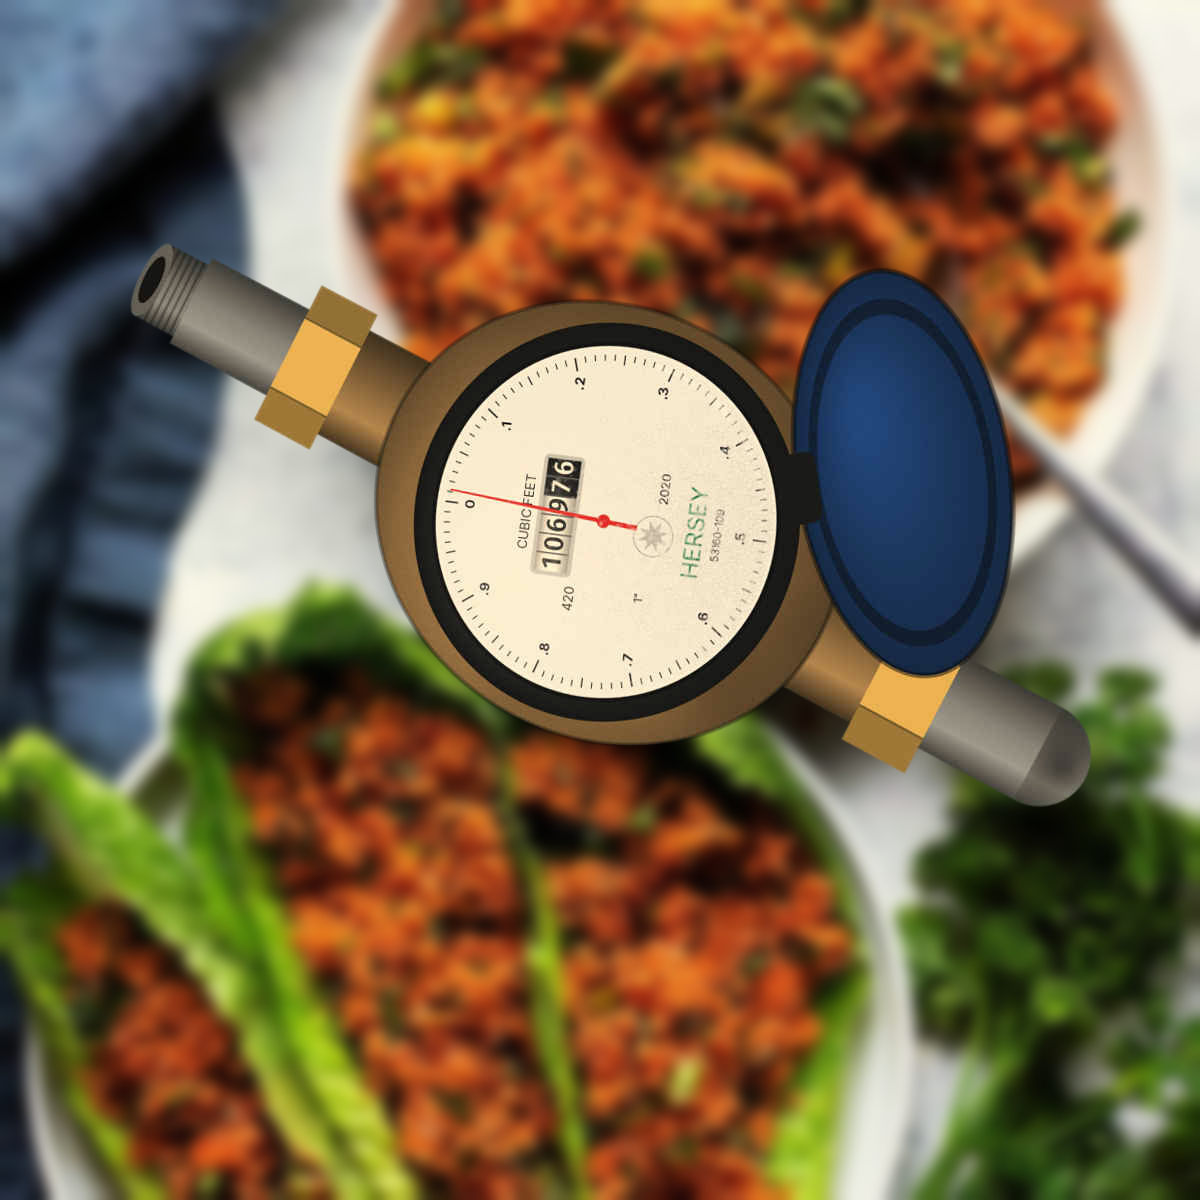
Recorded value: 106976.01 ft³
